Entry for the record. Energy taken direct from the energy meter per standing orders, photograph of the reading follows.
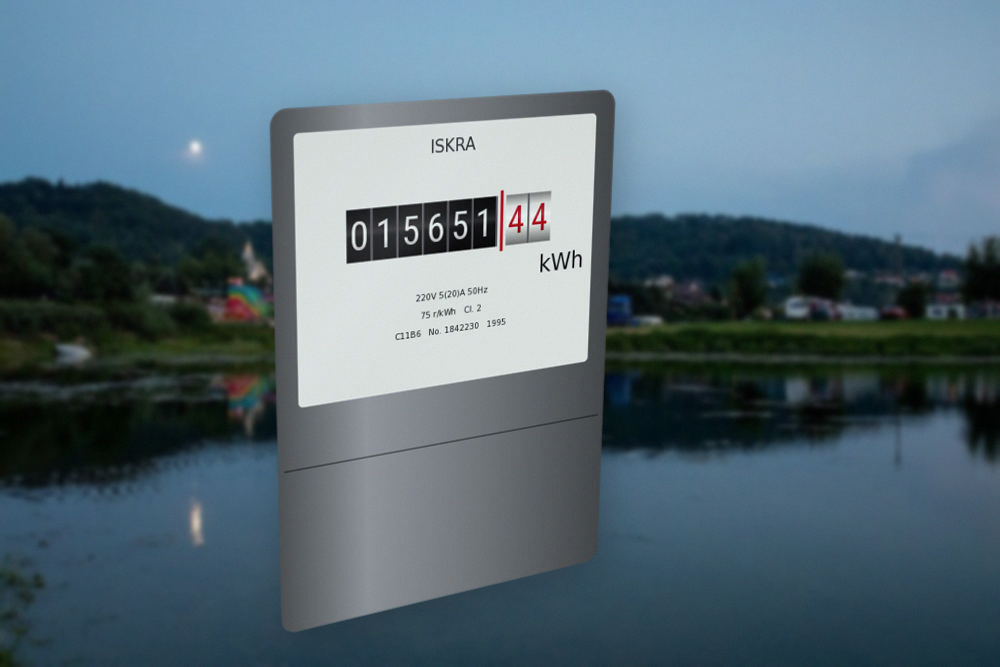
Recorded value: 15651.44 kWh
